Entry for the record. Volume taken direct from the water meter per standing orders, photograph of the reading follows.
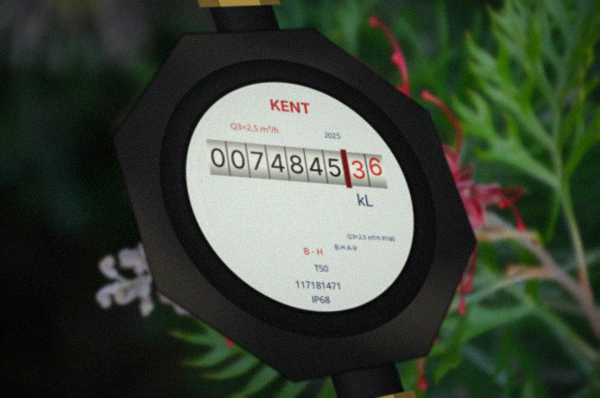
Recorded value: 74845.36 kL
